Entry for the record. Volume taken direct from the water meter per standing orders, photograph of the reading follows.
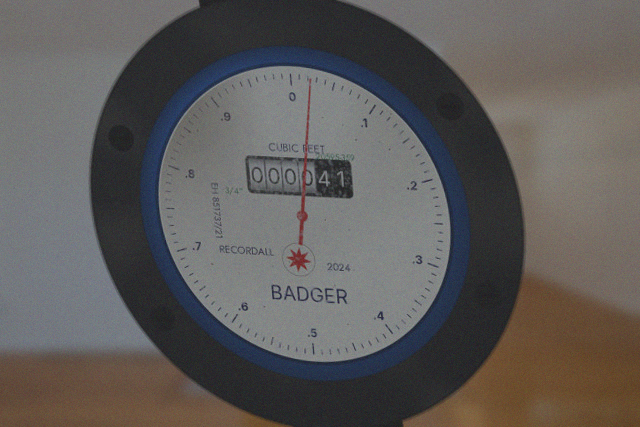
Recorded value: 41.02 ft³
